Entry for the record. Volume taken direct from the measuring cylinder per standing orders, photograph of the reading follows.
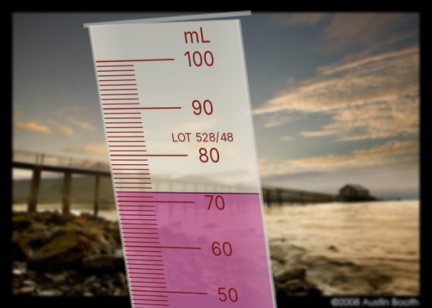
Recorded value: 72 mL
